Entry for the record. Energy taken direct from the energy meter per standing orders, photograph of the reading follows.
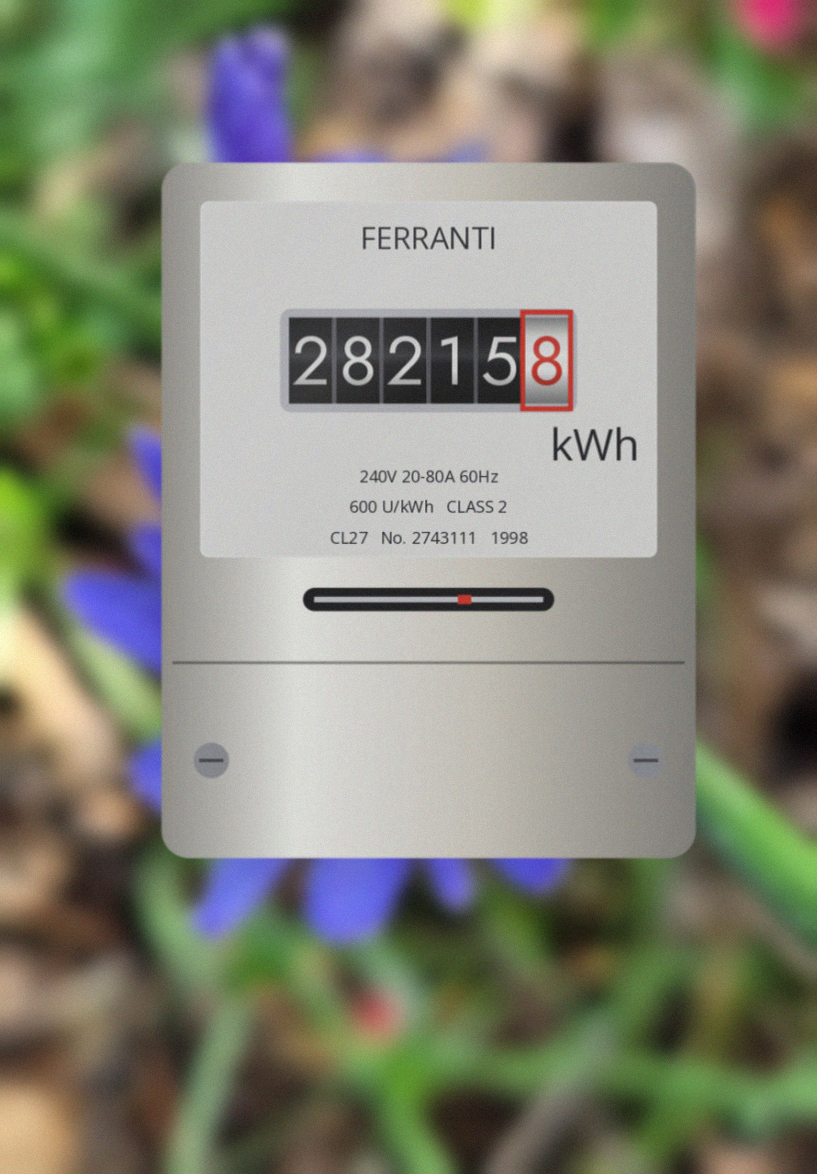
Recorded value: 28215.8 kWh
